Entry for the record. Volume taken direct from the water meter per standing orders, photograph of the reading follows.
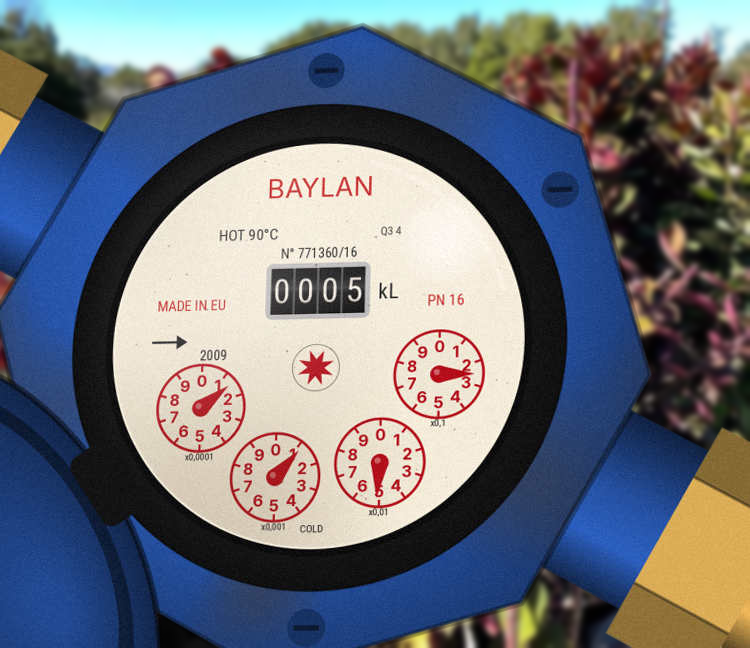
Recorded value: 5.2511 kL
